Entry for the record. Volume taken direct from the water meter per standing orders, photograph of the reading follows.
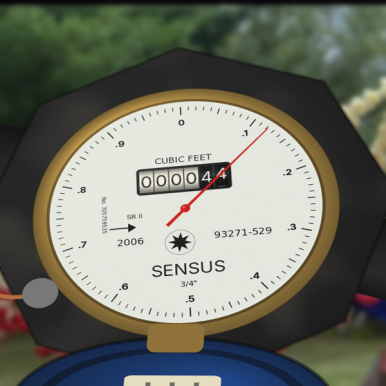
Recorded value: 44.12 ft³
